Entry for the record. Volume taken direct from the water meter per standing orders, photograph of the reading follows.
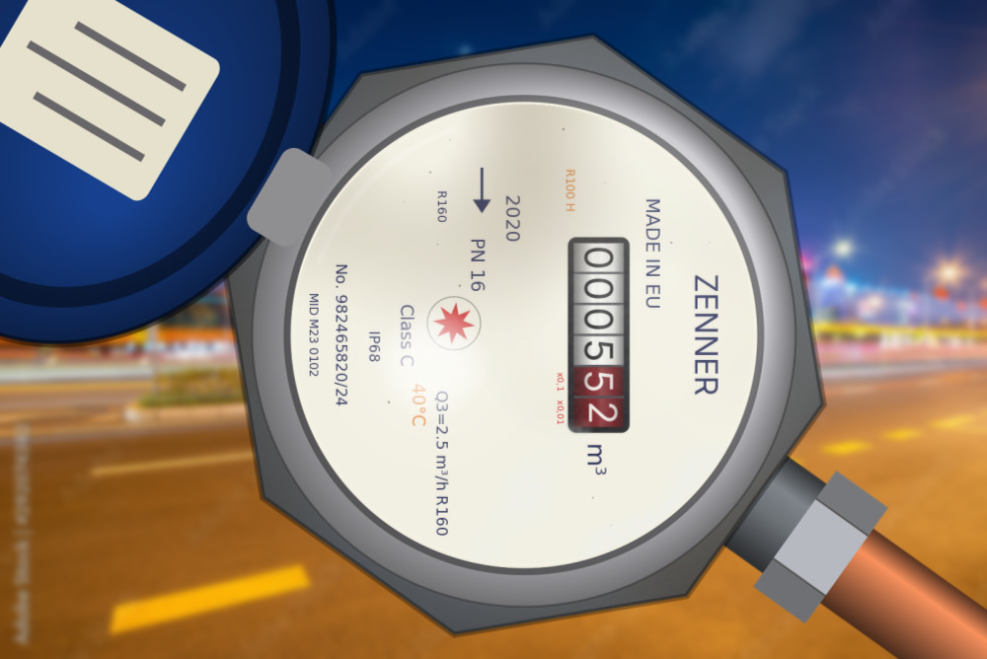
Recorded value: 5.52 m³
